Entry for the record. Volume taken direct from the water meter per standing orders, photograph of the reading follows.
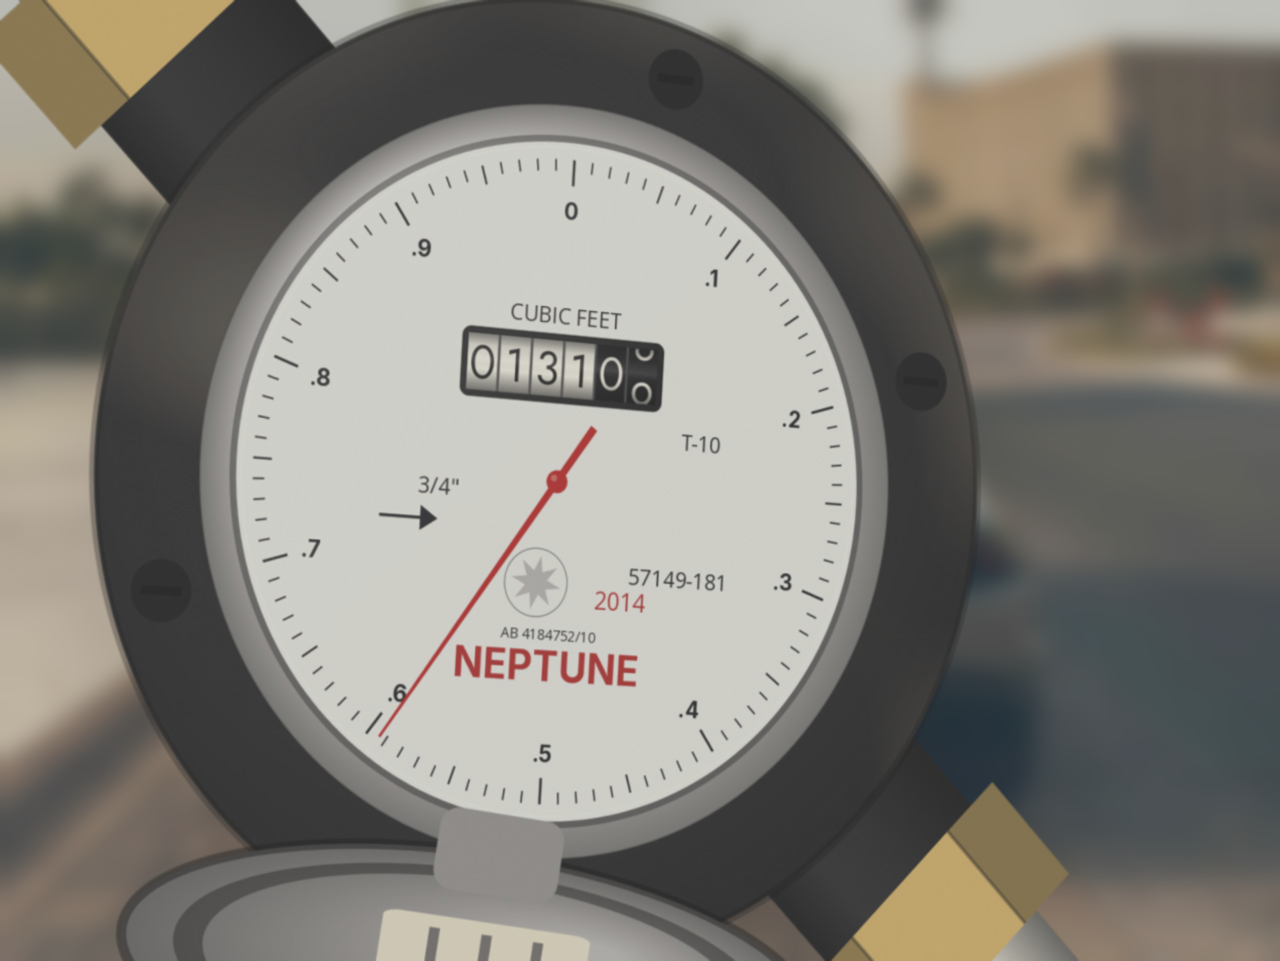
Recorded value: 13108.59 ft³
